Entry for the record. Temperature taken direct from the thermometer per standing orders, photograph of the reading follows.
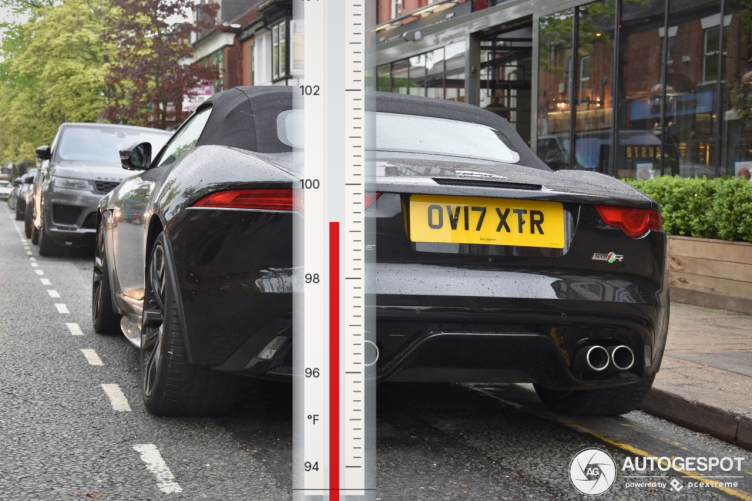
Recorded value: 99.2 °F
